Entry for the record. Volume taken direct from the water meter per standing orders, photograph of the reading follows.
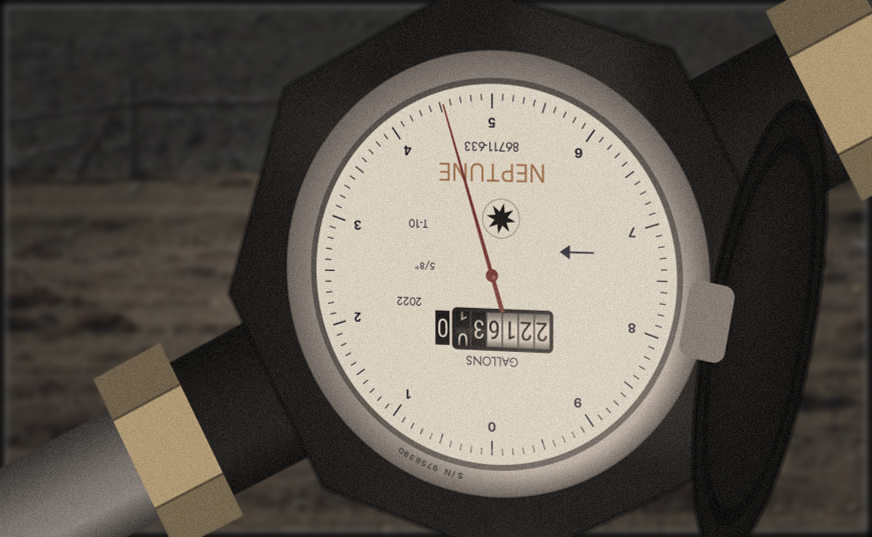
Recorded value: 2216304.5 gal
